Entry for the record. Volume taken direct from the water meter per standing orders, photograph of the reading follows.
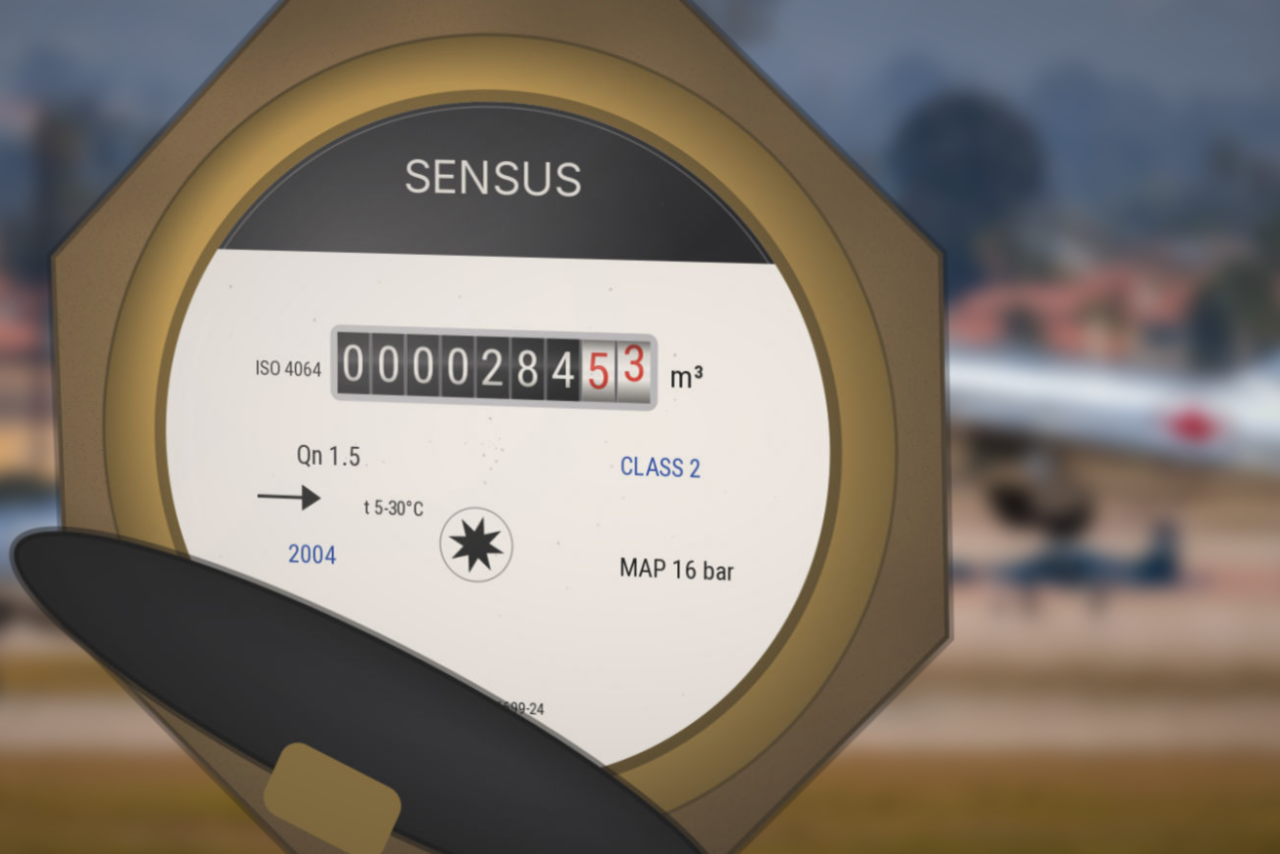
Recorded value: 284.53 m³
